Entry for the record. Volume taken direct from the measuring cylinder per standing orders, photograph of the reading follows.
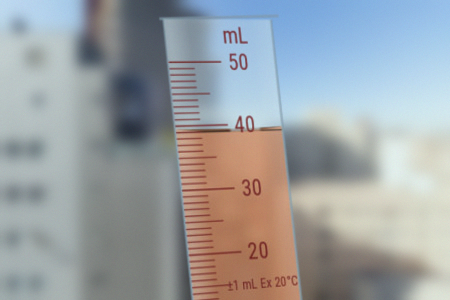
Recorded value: 39 mL
